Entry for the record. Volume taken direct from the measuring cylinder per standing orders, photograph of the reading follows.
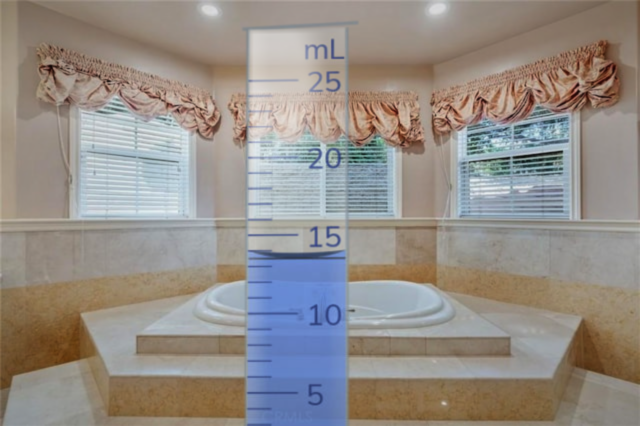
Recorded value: 13.5 mL
